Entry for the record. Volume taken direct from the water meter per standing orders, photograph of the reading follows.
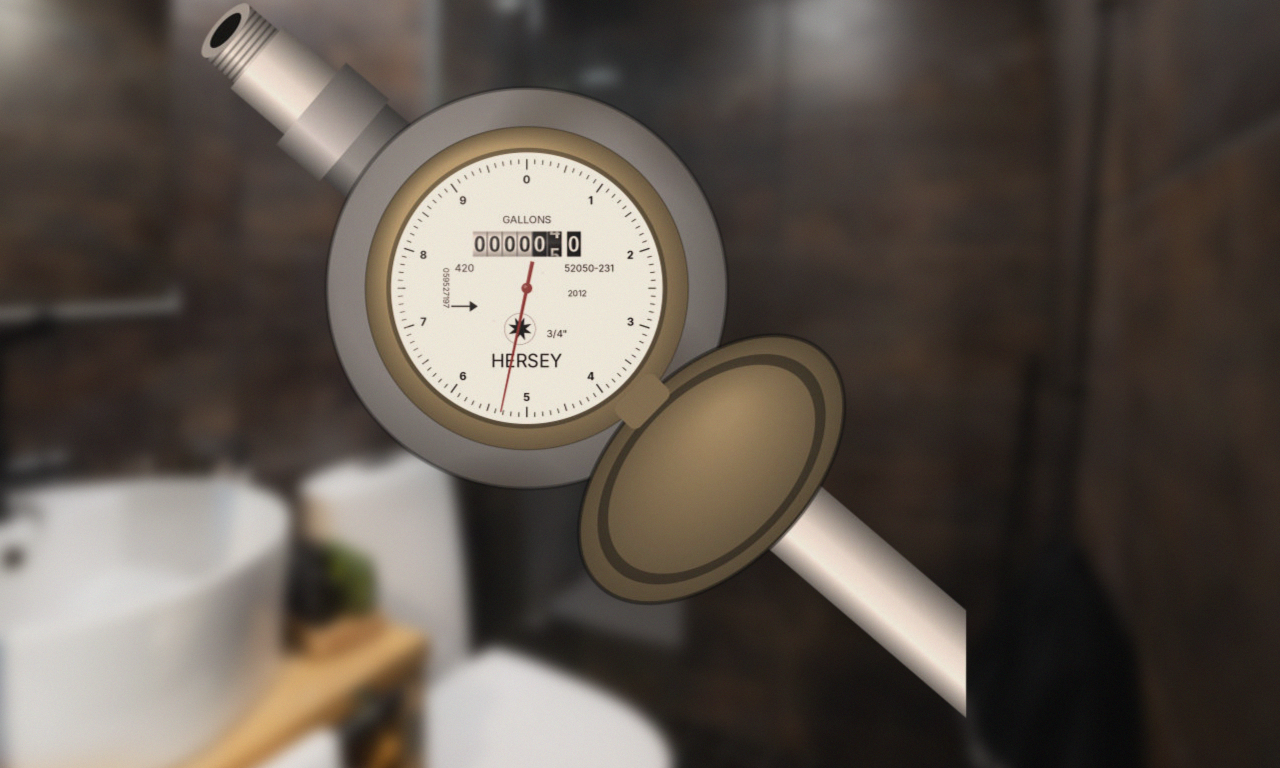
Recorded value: 45.3 gal
